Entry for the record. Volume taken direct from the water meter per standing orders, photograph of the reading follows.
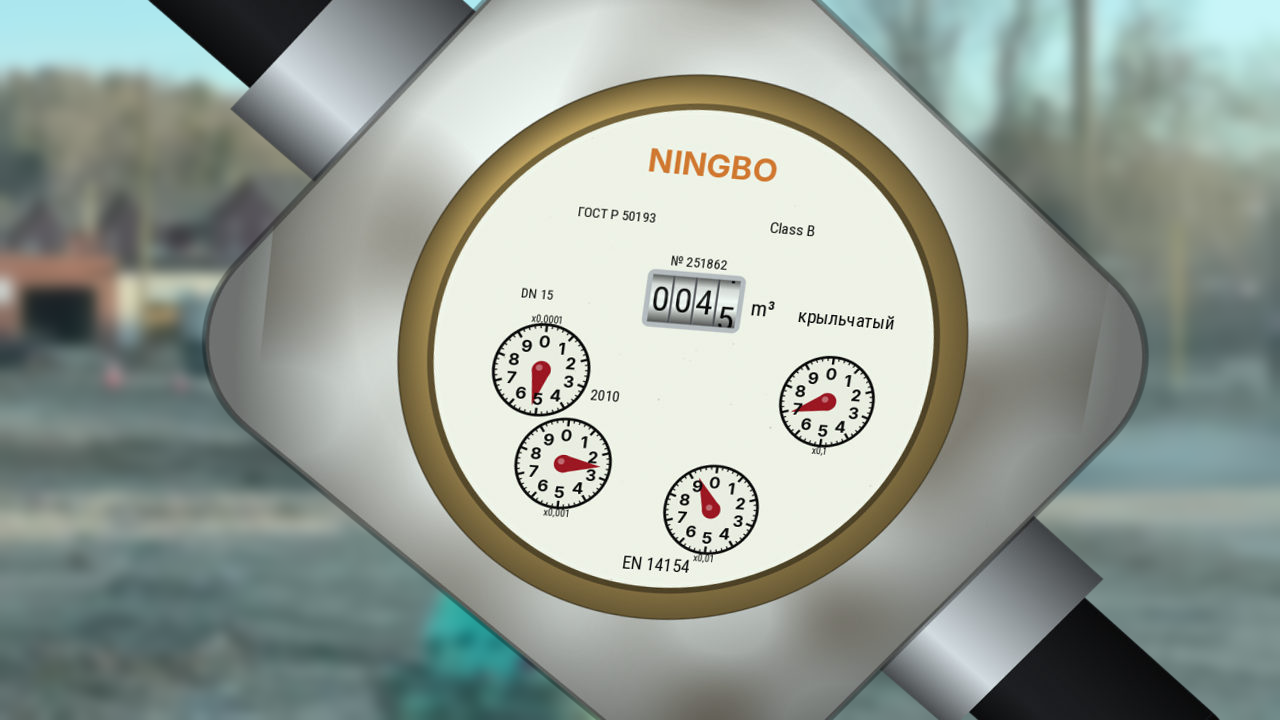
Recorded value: 44.6925 m³
